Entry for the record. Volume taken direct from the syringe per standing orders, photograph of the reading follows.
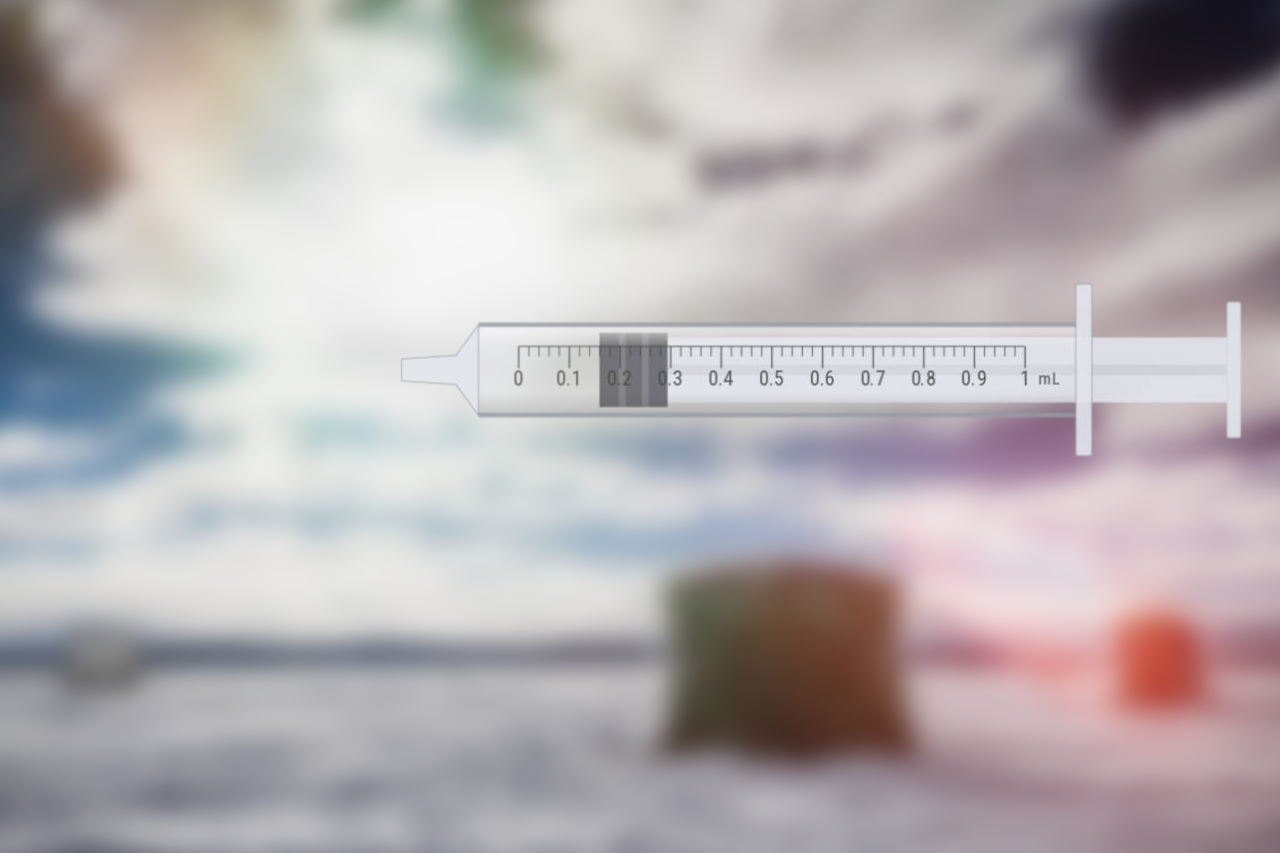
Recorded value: 0.16 mL
